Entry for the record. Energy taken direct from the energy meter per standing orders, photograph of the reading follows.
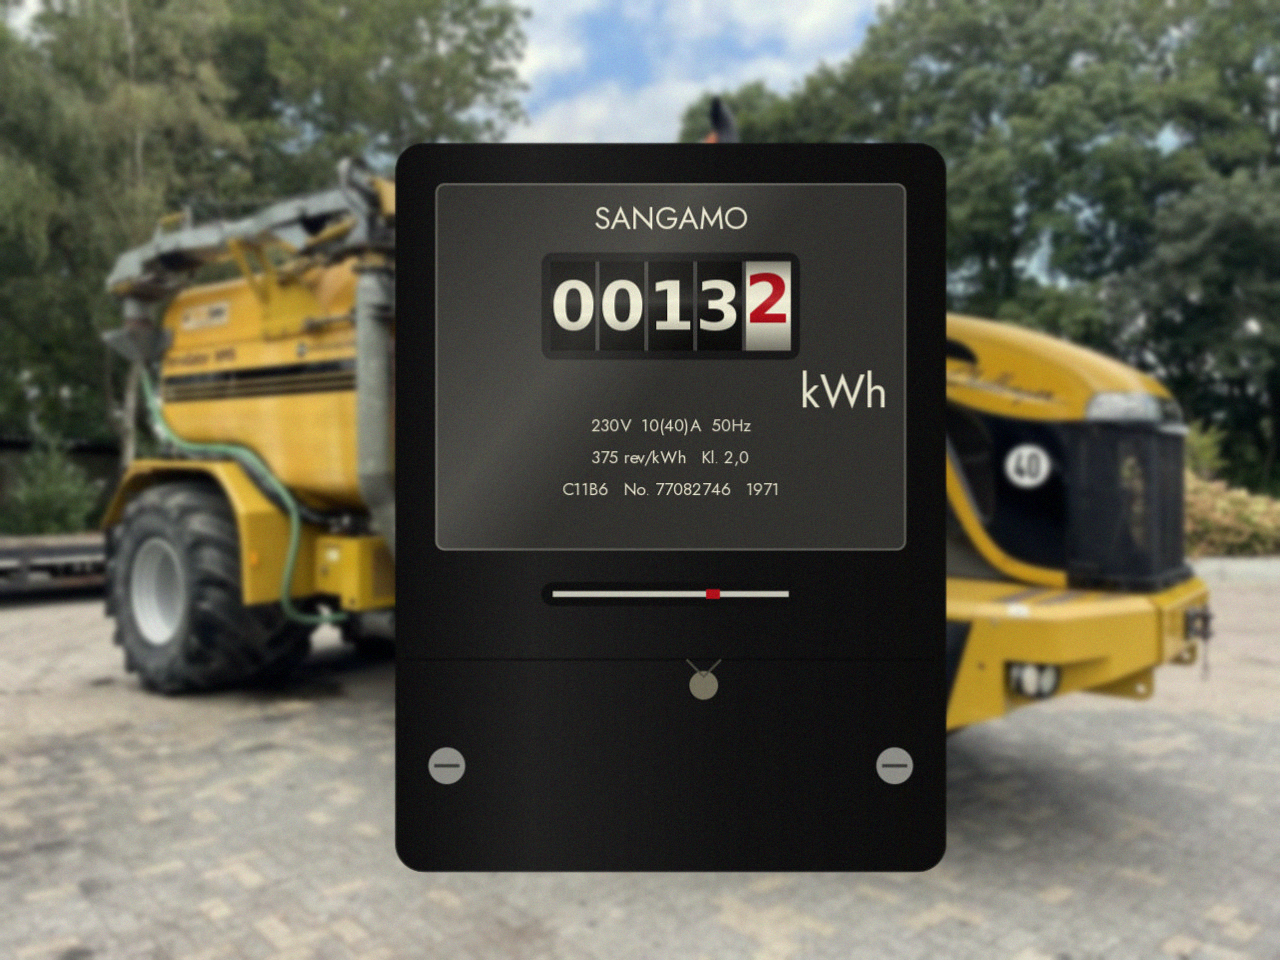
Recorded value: 13.2 kWh
